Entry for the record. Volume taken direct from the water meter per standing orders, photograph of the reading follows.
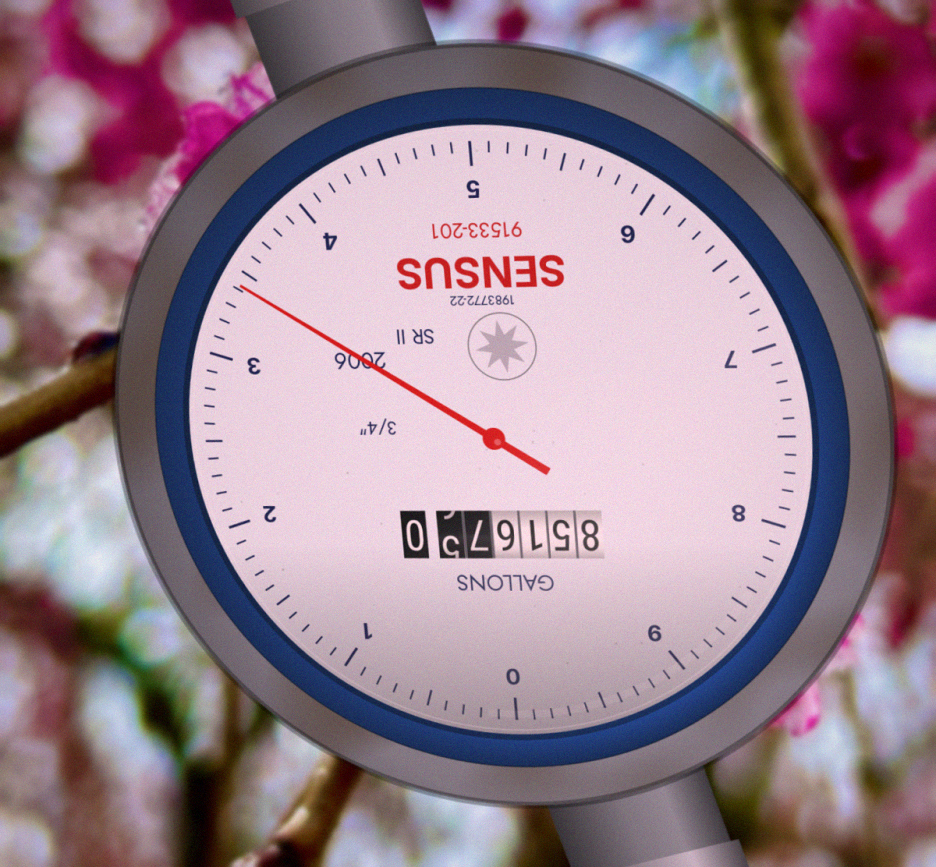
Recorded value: 8516753.4 gal
